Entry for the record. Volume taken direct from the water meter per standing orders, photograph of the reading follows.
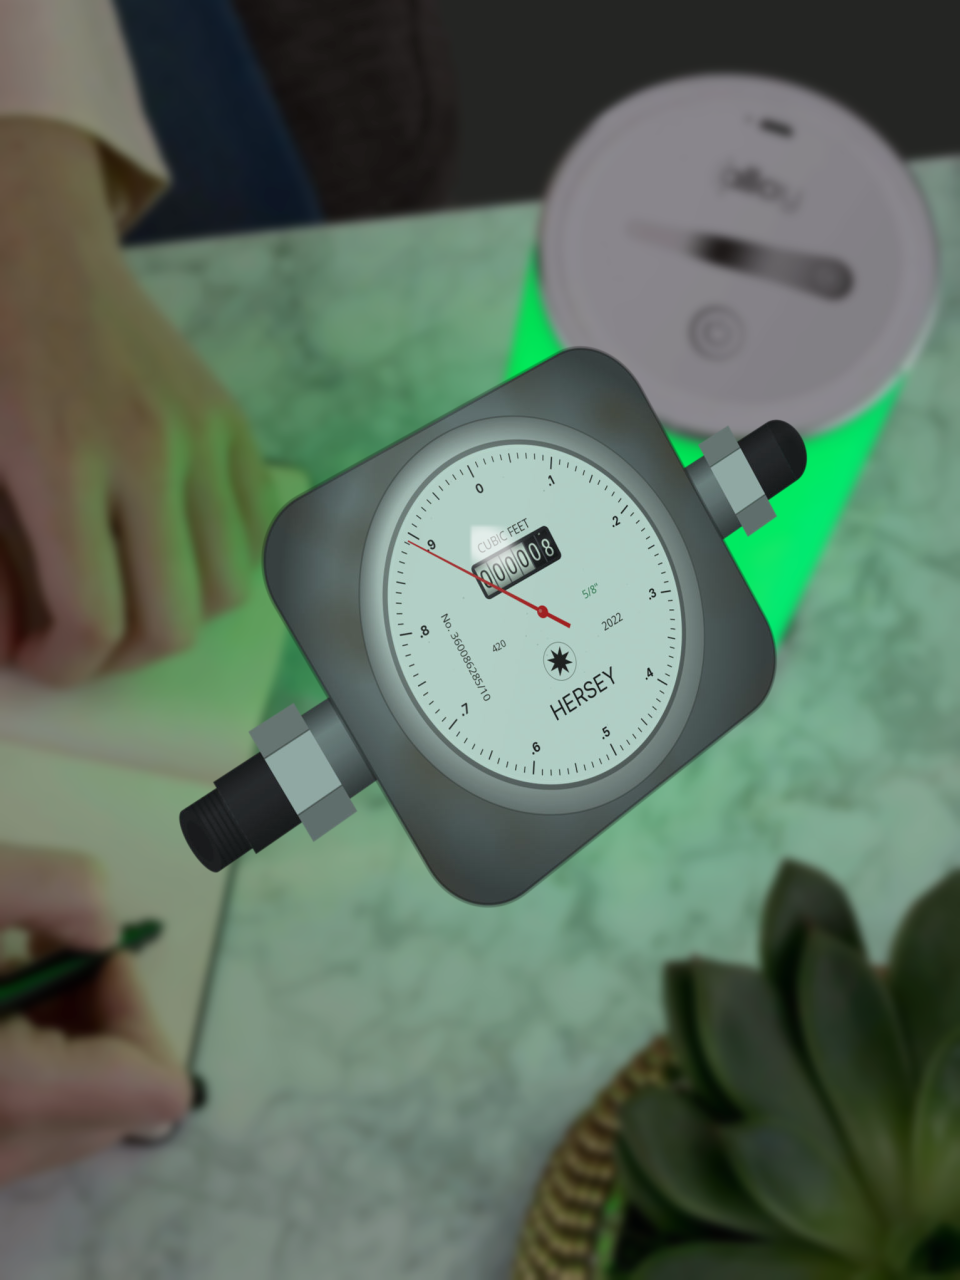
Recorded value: 7.89 ft³
